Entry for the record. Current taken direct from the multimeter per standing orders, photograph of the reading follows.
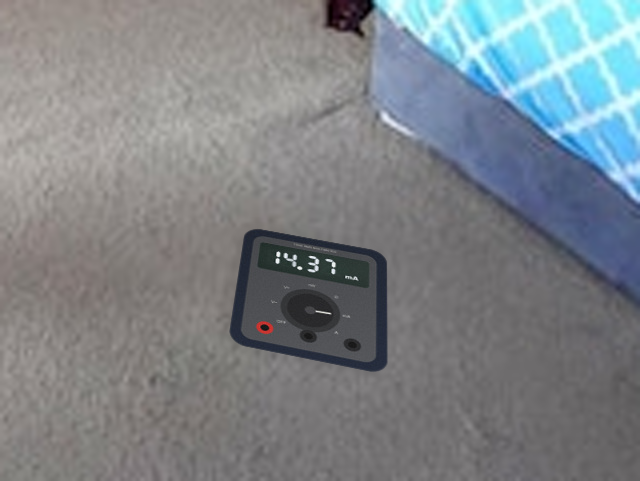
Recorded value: 14.37 mA
